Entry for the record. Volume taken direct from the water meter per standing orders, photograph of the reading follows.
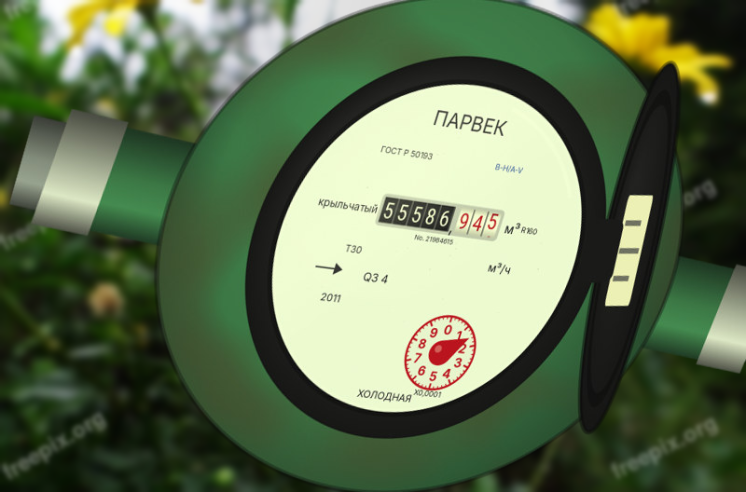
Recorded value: 55586.9451 m³
